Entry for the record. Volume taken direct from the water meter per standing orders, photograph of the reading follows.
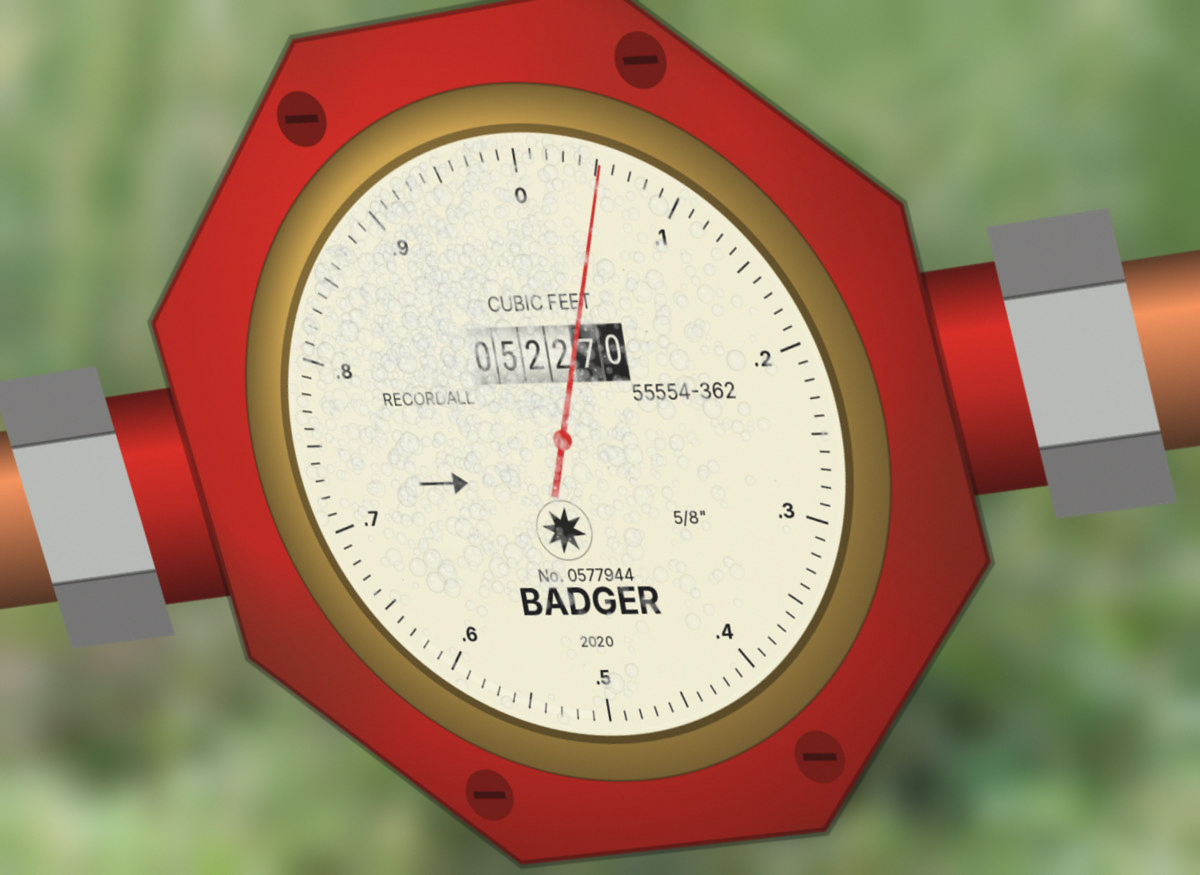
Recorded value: 52270.05 ft³
